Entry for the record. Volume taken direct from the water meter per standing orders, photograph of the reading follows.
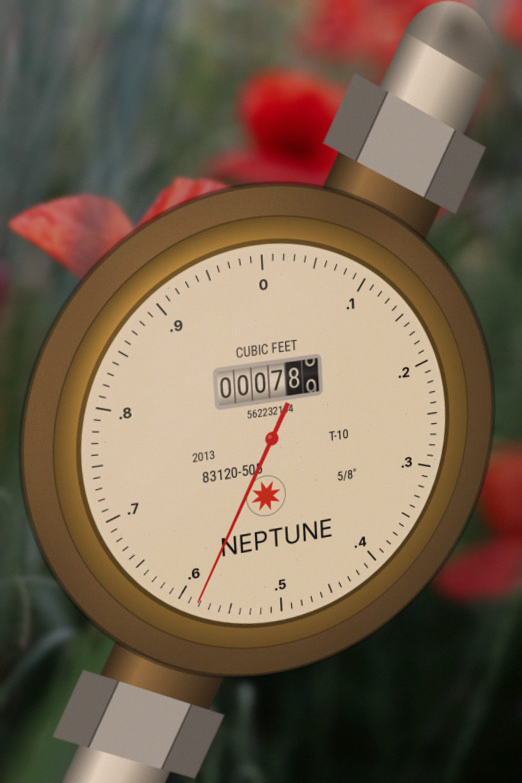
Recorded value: 788.58 ft³
